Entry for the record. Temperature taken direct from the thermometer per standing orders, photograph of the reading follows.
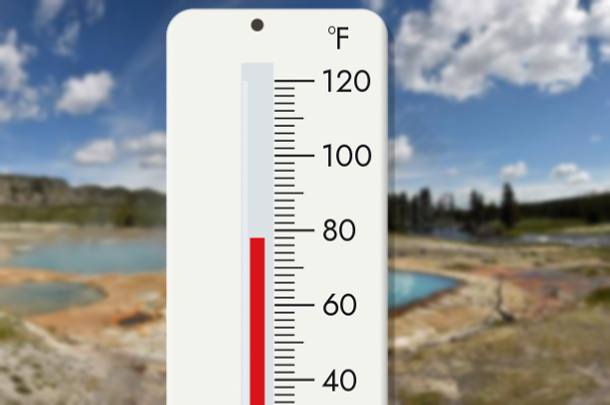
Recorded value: 78 °F
